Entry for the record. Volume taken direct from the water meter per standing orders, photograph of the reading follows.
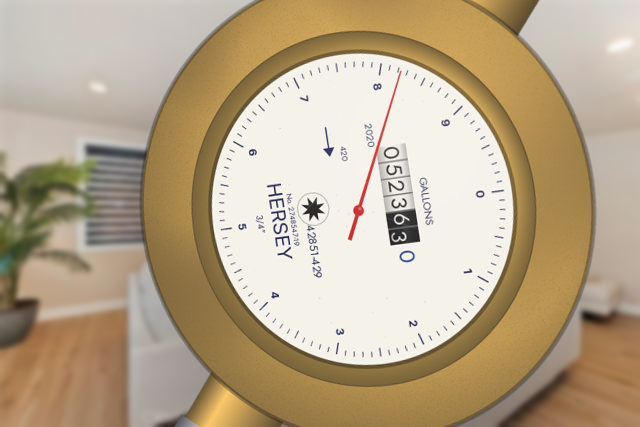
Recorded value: 523628.2 gal
